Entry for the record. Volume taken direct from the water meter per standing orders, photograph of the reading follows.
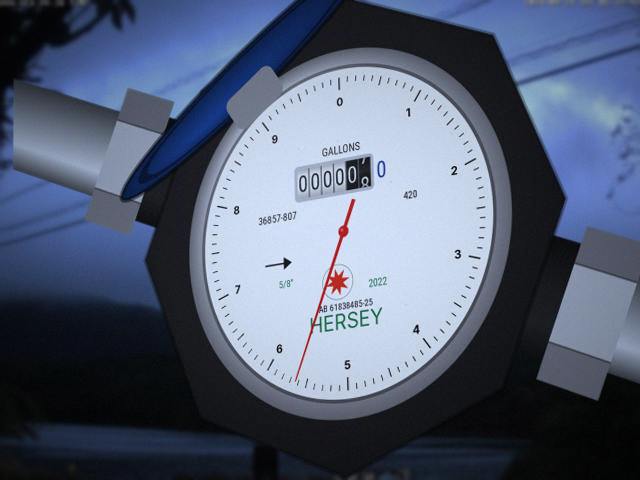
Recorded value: 75.6 gal
